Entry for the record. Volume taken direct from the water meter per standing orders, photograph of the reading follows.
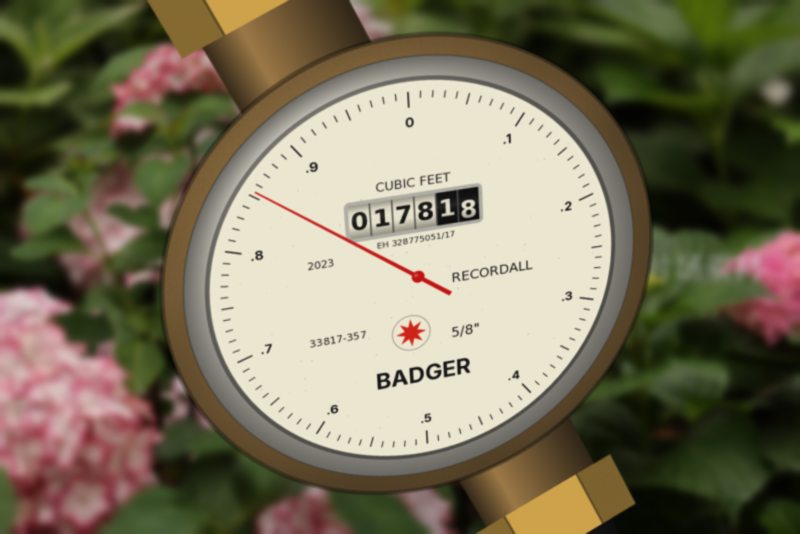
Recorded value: 17817.85 ft³
